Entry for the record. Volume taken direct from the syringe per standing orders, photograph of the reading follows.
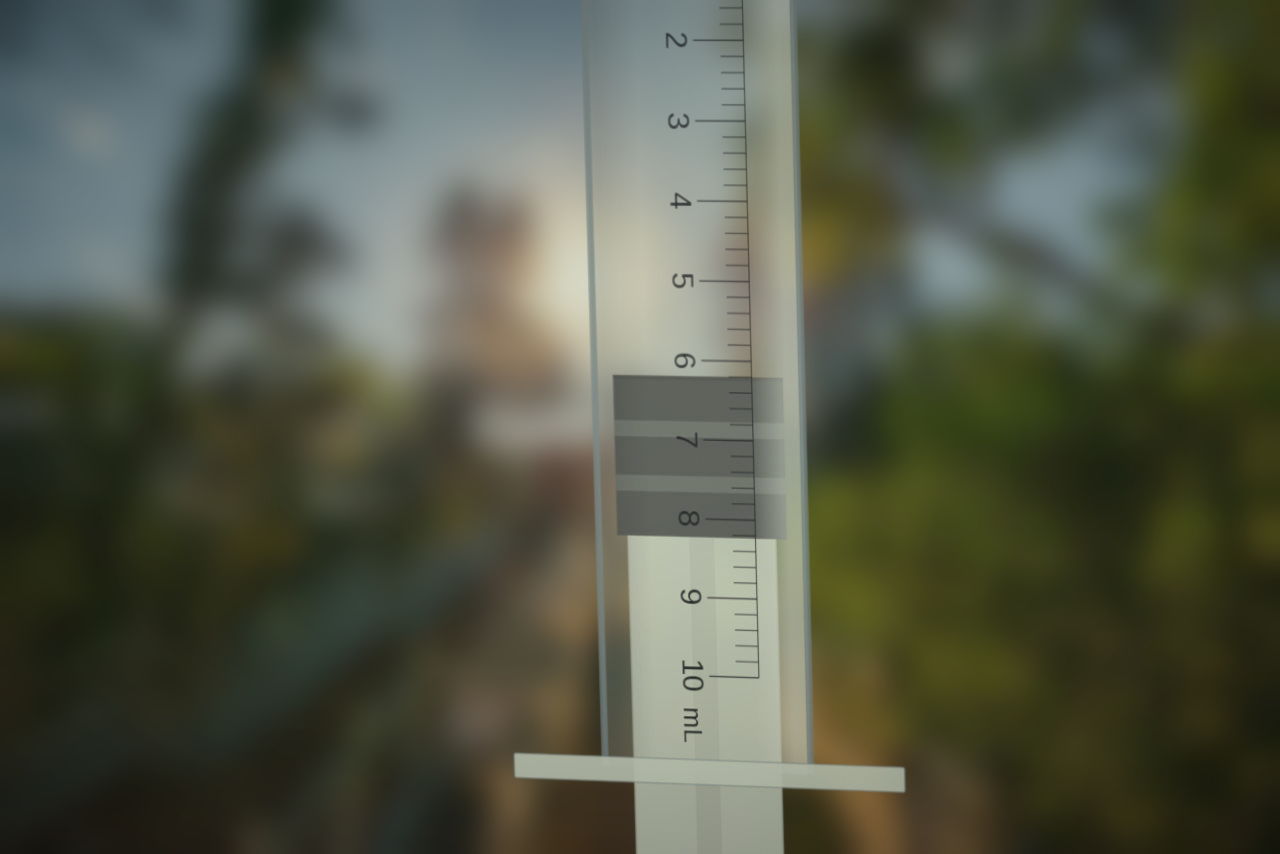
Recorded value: 6.2 mL
